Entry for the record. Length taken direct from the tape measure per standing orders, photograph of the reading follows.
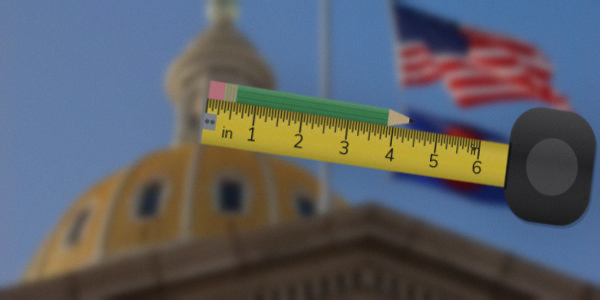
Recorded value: 4.5 in
